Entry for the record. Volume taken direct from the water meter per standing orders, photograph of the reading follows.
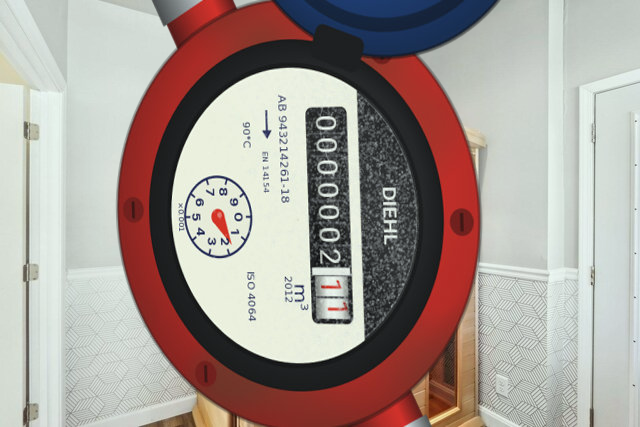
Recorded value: 2.111 m³
